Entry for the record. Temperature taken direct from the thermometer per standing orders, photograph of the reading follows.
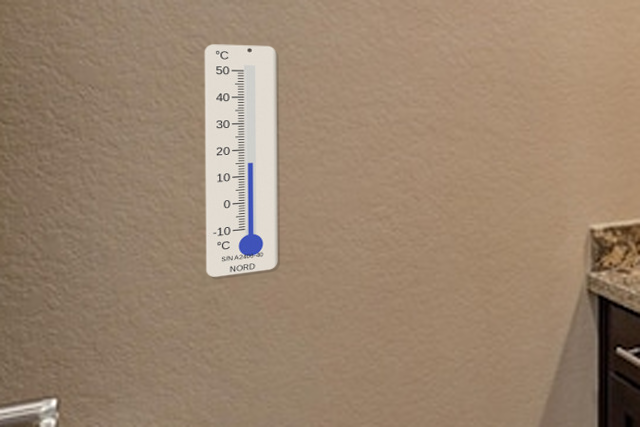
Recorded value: 15 °C
